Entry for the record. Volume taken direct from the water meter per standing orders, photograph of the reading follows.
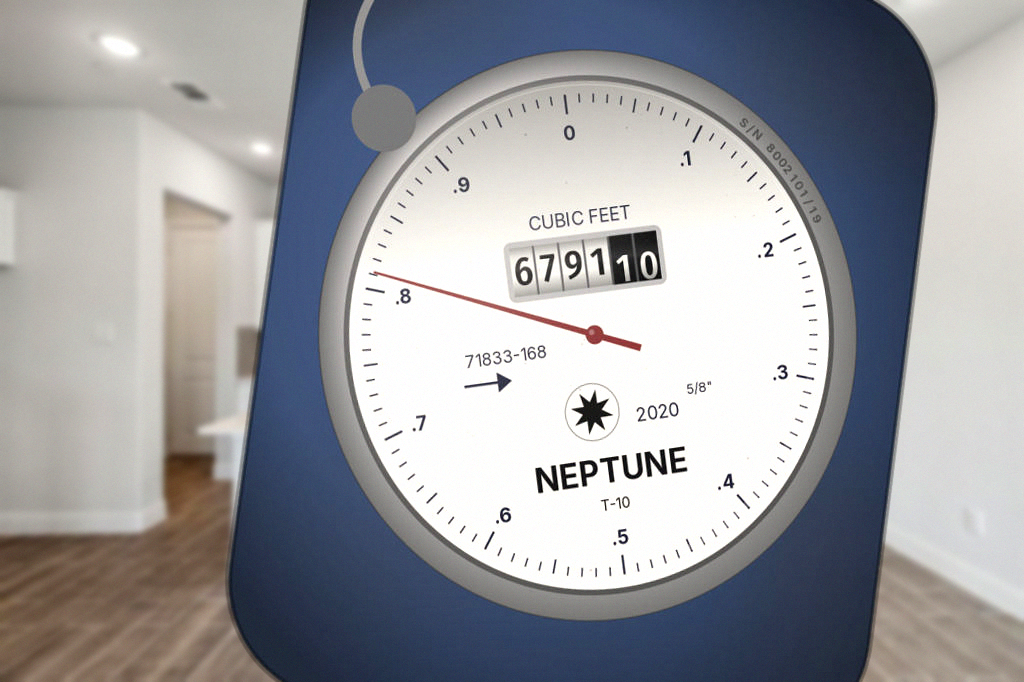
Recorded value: 679109.81 ft³
